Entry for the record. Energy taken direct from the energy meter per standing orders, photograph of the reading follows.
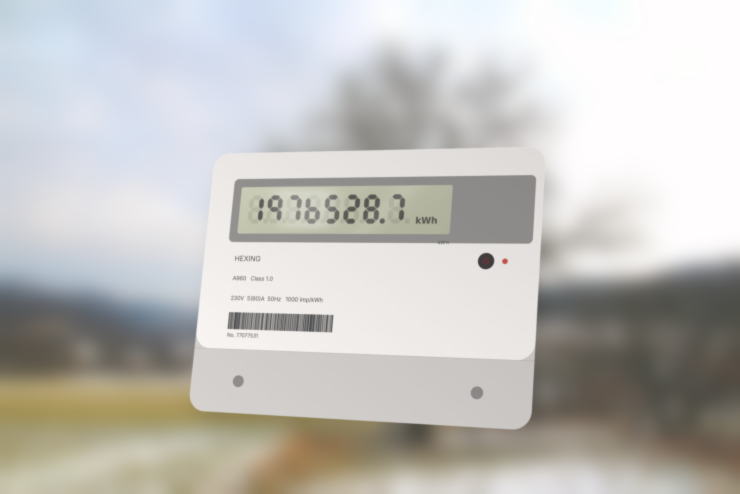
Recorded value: 1976528.7 kWh
